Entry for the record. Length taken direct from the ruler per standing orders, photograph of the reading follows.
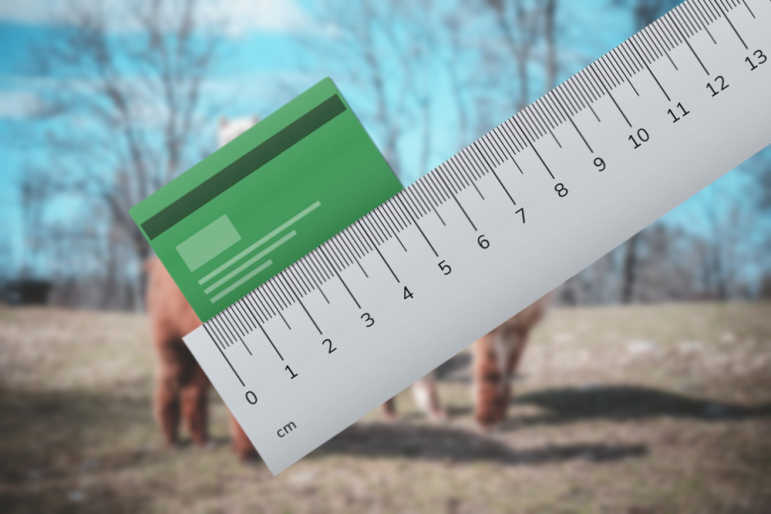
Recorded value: 5.2 cm
